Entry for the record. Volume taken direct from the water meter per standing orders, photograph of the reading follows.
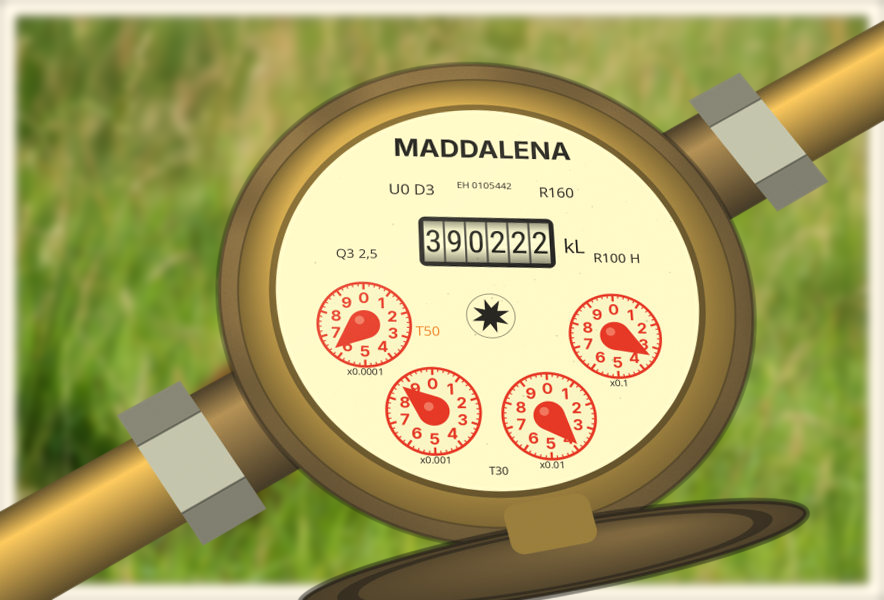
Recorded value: 390222.3386 kL
